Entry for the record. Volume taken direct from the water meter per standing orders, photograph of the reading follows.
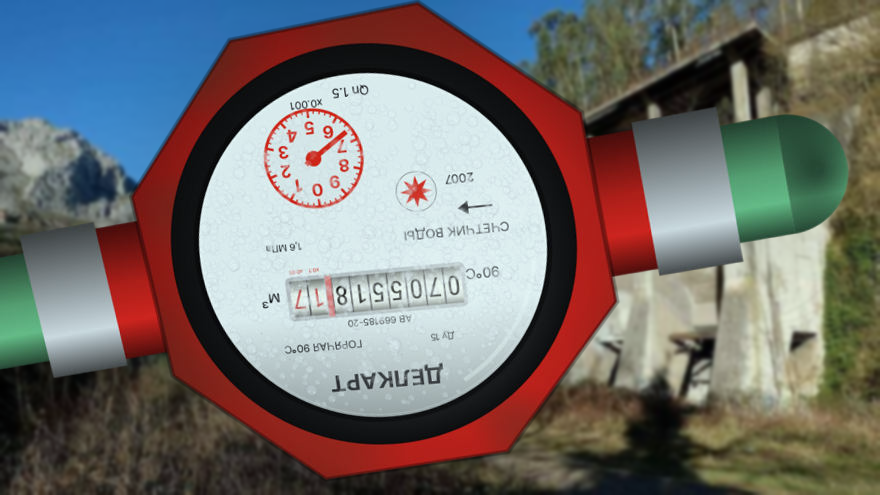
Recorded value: 705518.176 m³
